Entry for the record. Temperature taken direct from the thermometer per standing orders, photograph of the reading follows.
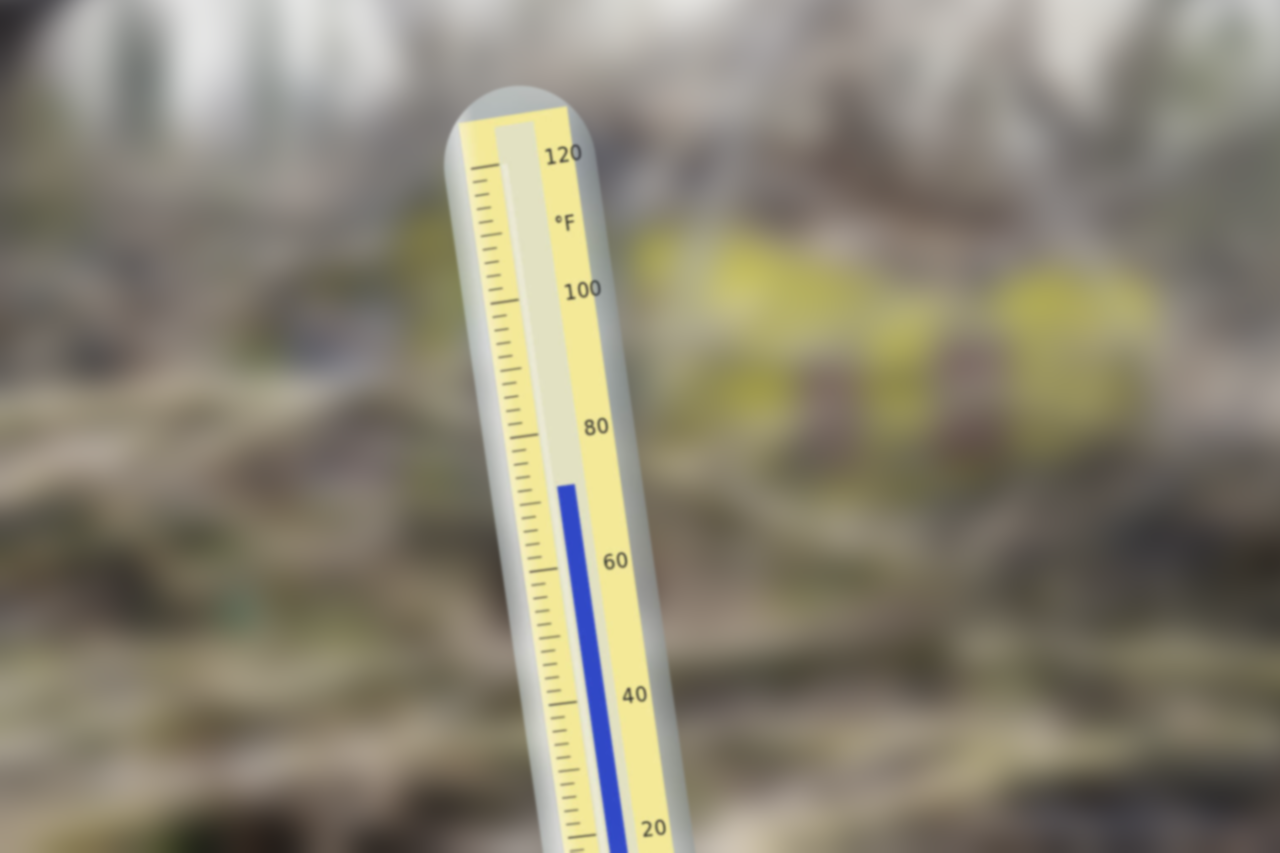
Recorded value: 72 °F
